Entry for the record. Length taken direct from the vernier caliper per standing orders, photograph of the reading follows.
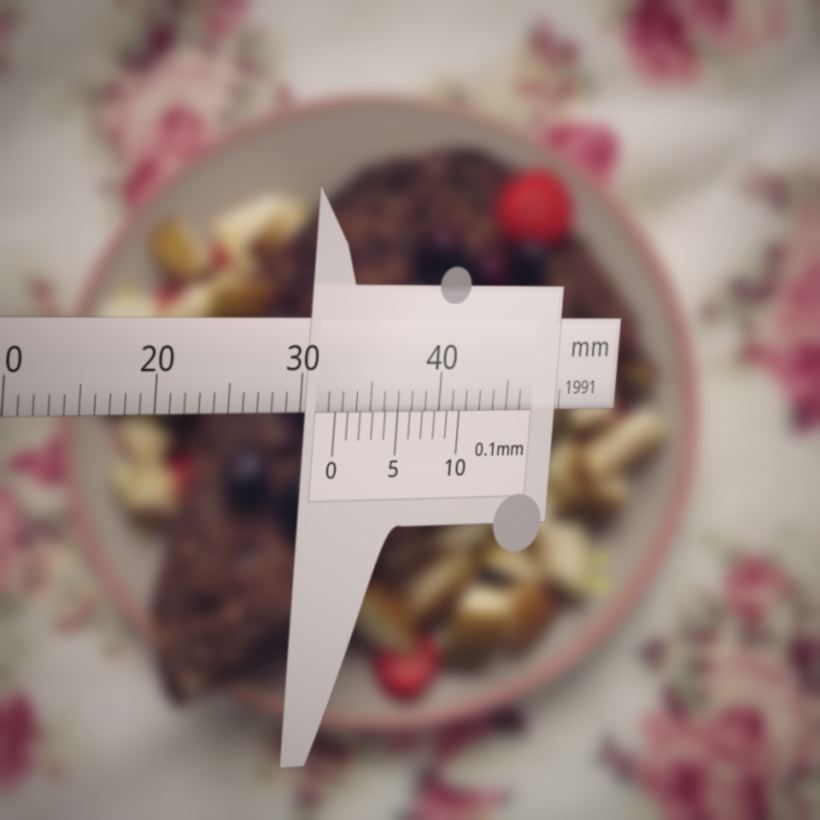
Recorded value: 32.5 mm
